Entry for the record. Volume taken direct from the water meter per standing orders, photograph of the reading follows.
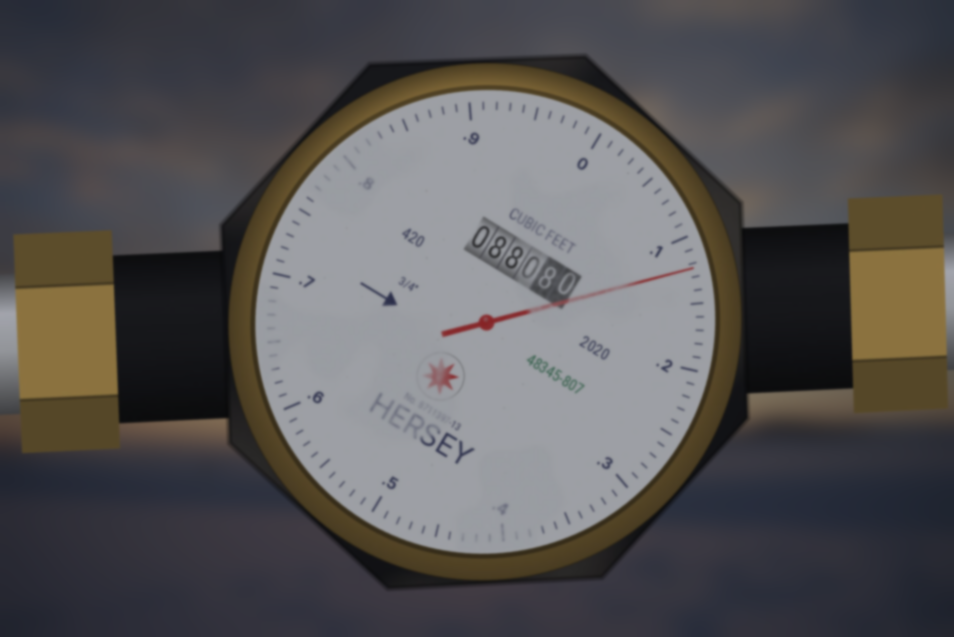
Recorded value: 88080.12 ft³
